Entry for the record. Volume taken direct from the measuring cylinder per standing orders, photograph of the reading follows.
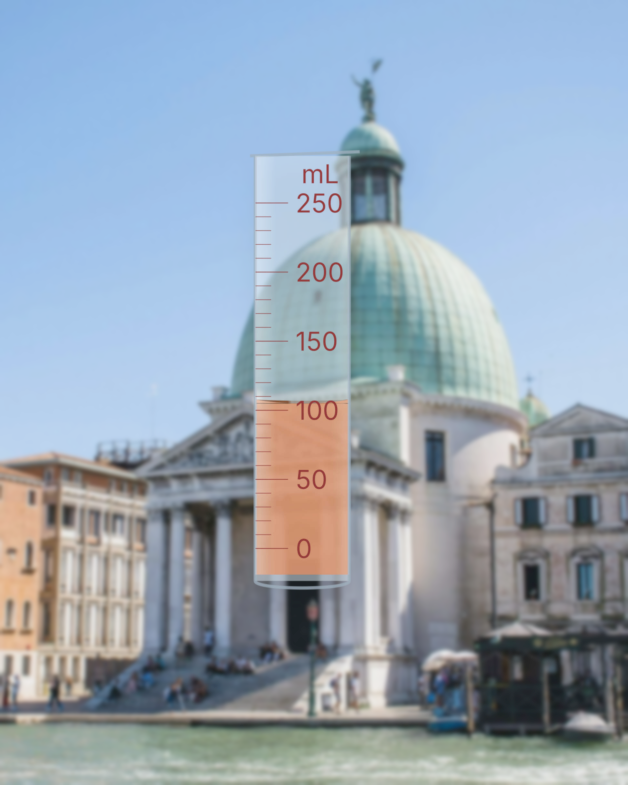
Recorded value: 105 mL
